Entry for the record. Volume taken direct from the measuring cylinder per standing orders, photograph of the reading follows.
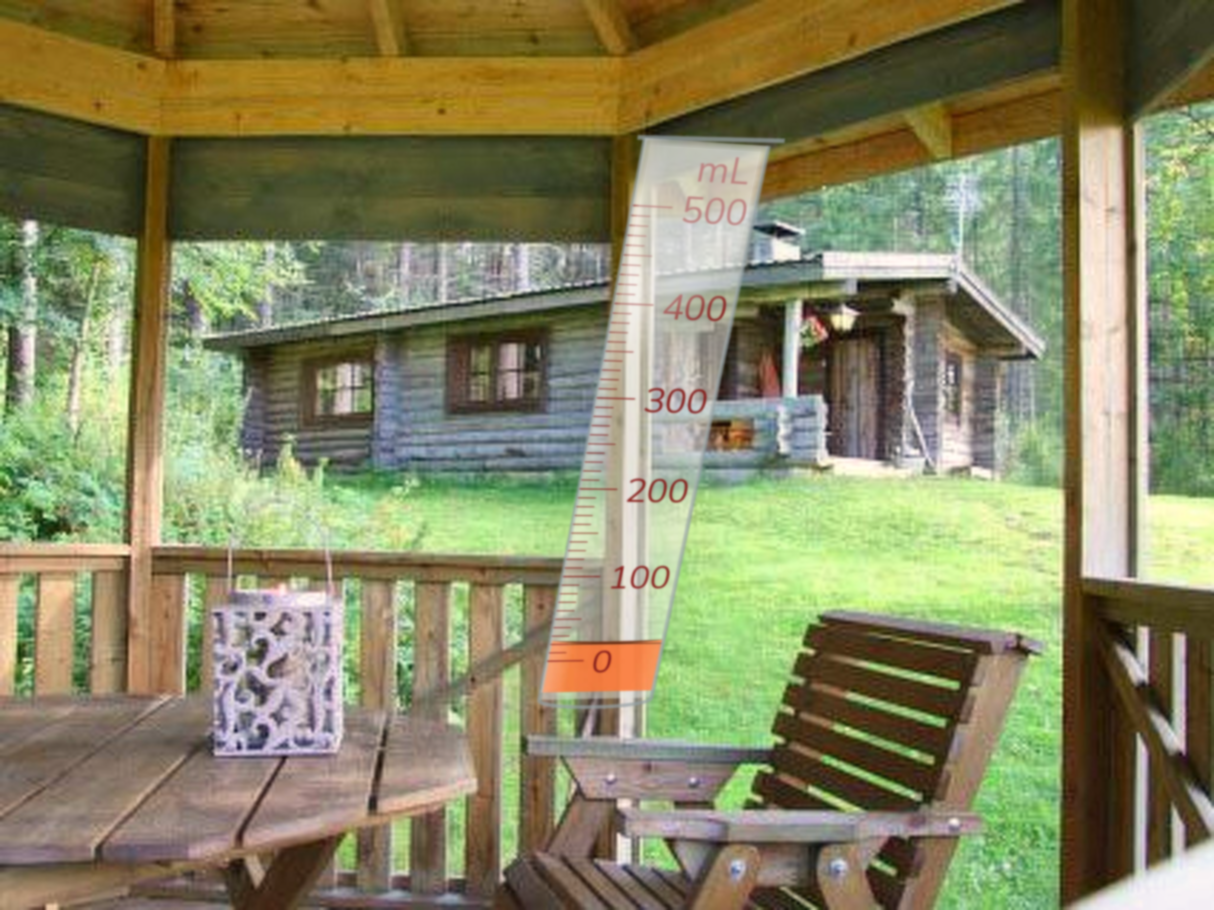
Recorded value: 20 mL
